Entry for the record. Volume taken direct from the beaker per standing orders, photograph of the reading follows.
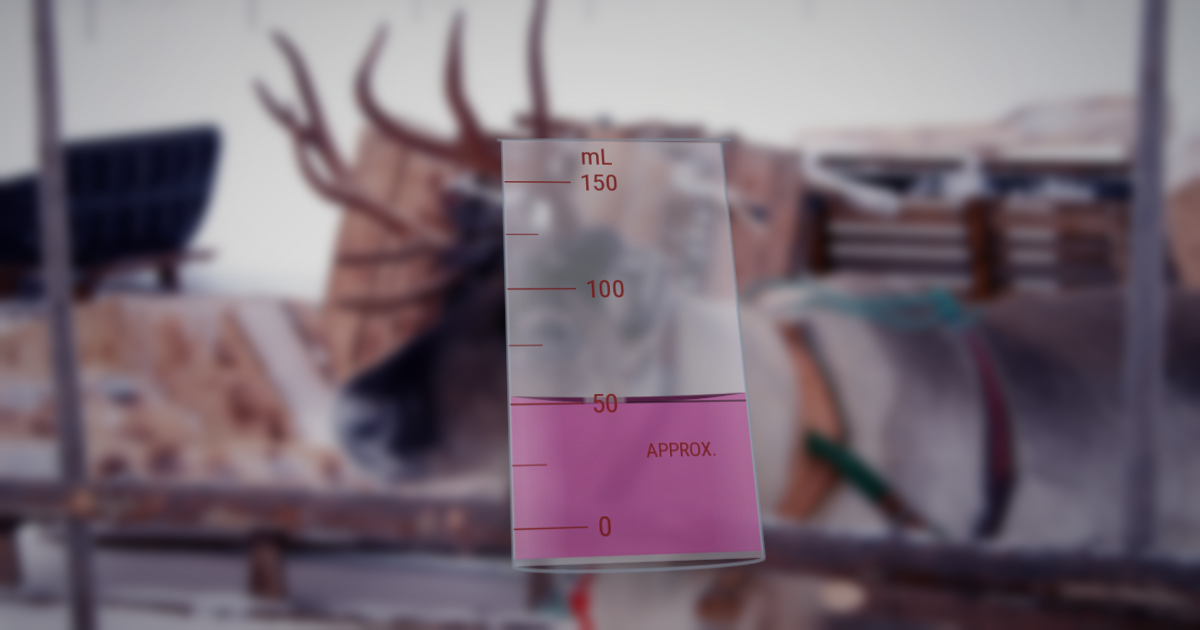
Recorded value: 50 mL
